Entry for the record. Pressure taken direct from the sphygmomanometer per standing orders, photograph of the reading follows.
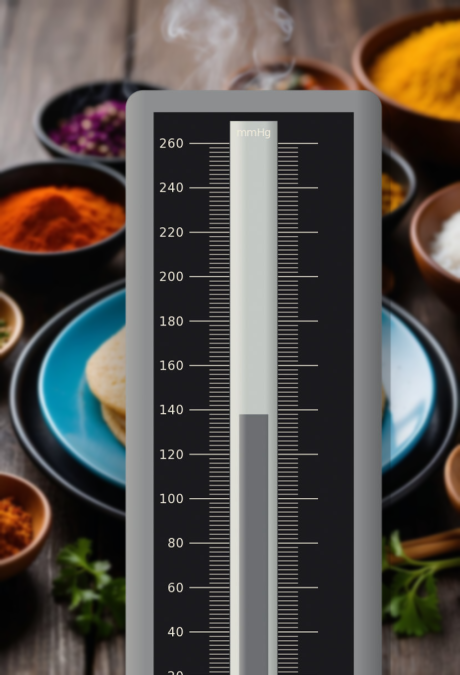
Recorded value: 138 mmHg
